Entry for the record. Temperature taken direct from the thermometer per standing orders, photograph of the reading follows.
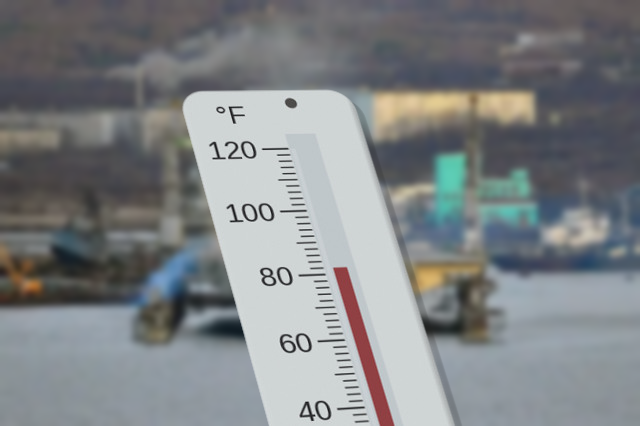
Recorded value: 82 °F
